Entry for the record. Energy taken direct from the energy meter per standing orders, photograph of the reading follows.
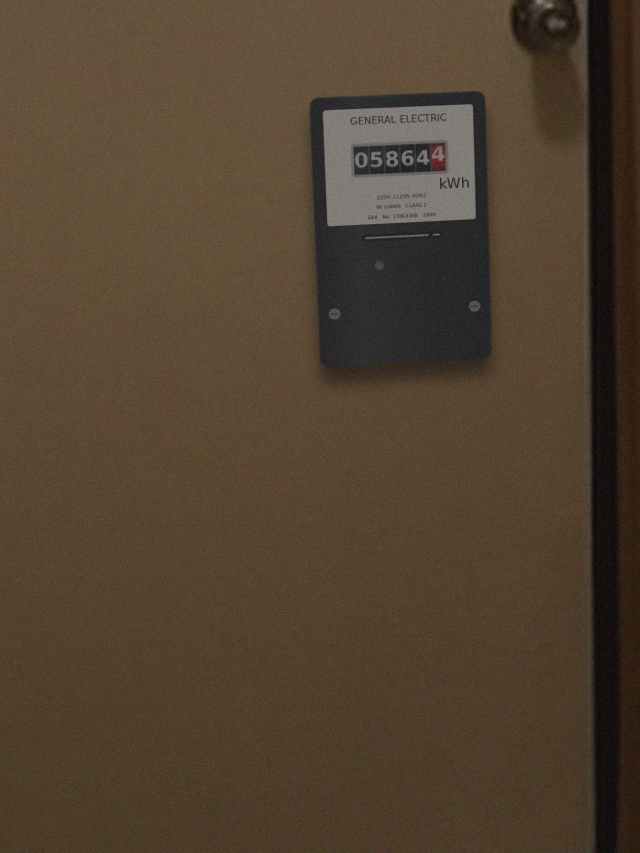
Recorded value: 5864.4 kWh
